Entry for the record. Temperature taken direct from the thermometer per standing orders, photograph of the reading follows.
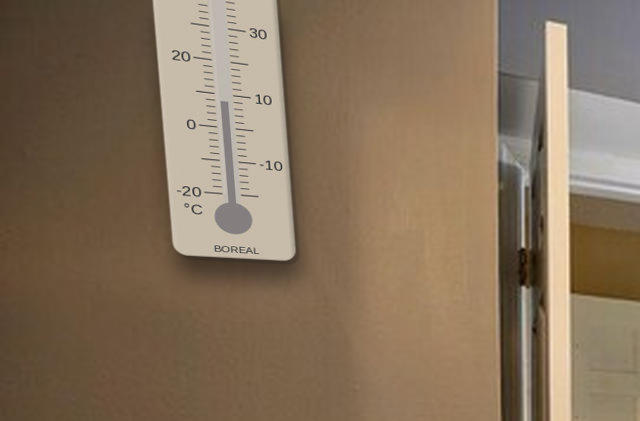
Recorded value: 8 °C
